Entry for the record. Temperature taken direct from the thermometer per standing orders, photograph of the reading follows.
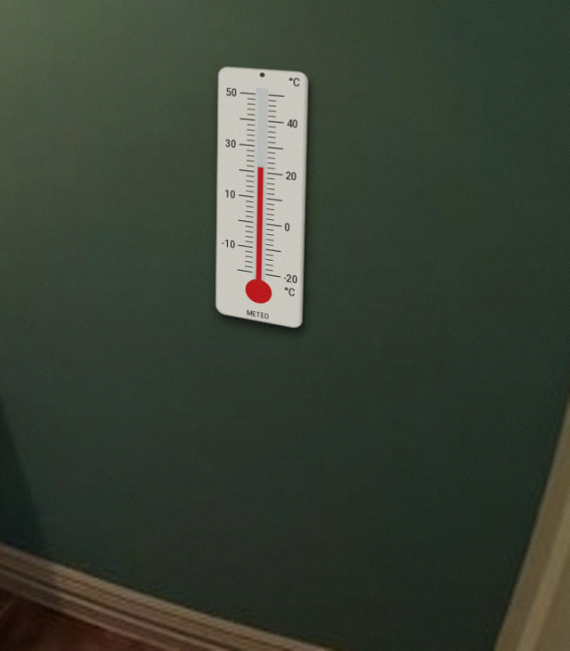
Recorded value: 22 °C
